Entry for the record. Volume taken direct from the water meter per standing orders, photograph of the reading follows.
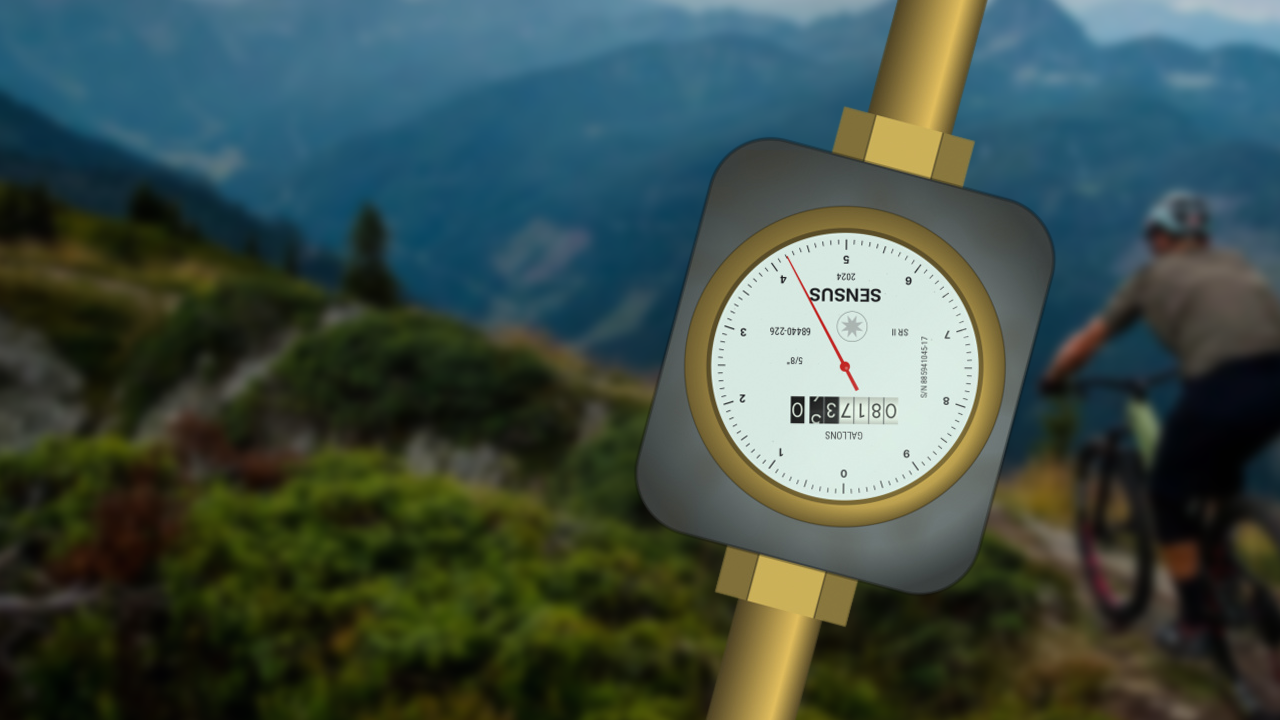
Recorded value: 817354.2 gal
